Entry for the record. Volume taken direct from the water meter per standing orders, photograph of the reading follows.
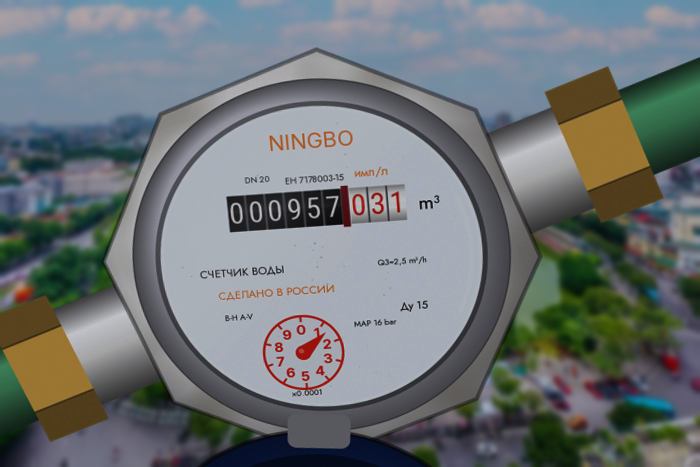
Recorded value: 957.0311 m³
